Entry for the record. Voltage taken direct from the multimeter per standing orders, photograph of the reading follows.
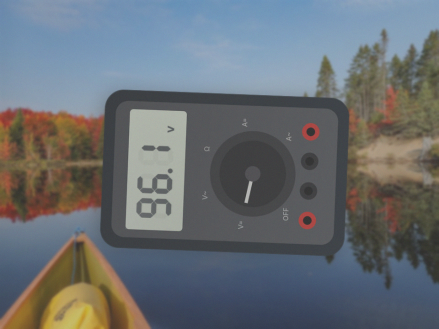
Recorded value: 96.1 V
